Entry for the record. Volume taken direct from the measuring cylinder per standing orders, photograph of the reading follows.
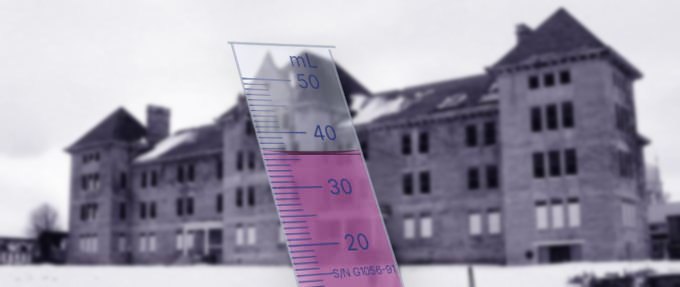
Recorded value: 36 mL
